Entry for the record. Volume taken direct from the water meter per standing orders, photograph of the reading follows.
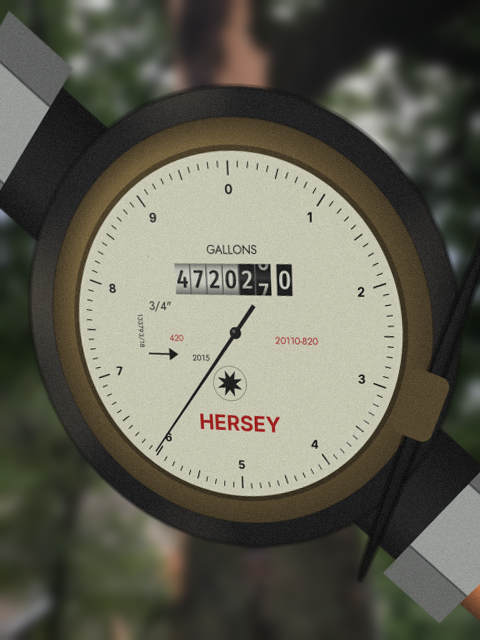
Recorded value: 4720266.0 gal
